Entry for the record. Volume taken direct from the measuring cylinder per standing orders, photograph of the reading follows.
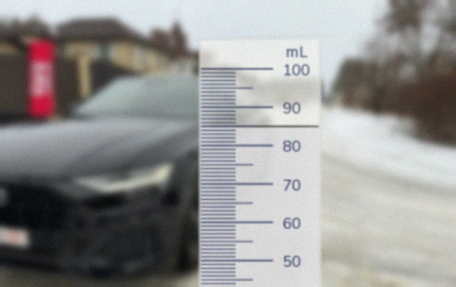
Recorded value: 85 mL
